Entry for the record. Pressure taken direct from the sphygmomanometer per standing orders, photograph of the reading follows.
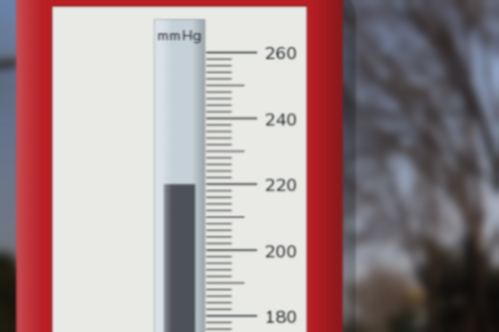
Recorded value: 220 mmHg
